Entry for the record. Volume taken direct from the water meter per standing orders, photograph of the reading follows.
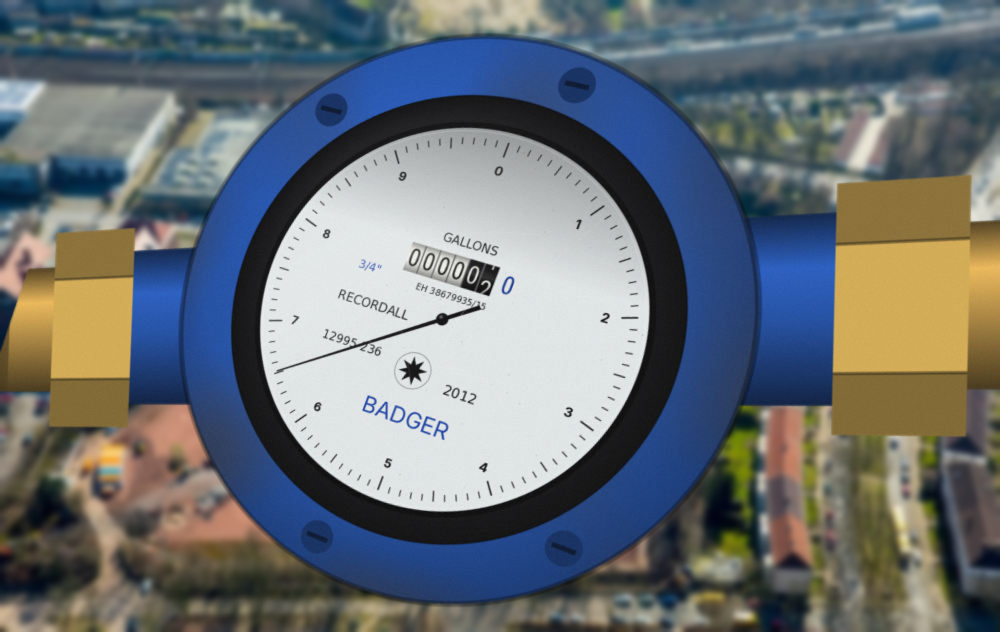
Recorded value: 16.5 gal
